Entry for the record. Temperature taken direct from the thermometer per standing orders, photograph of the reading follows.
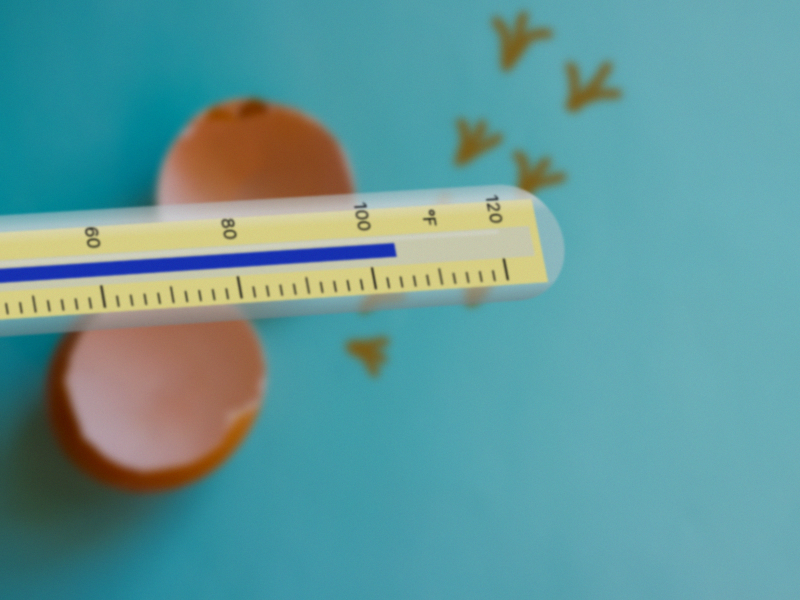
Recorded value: 104 °F
